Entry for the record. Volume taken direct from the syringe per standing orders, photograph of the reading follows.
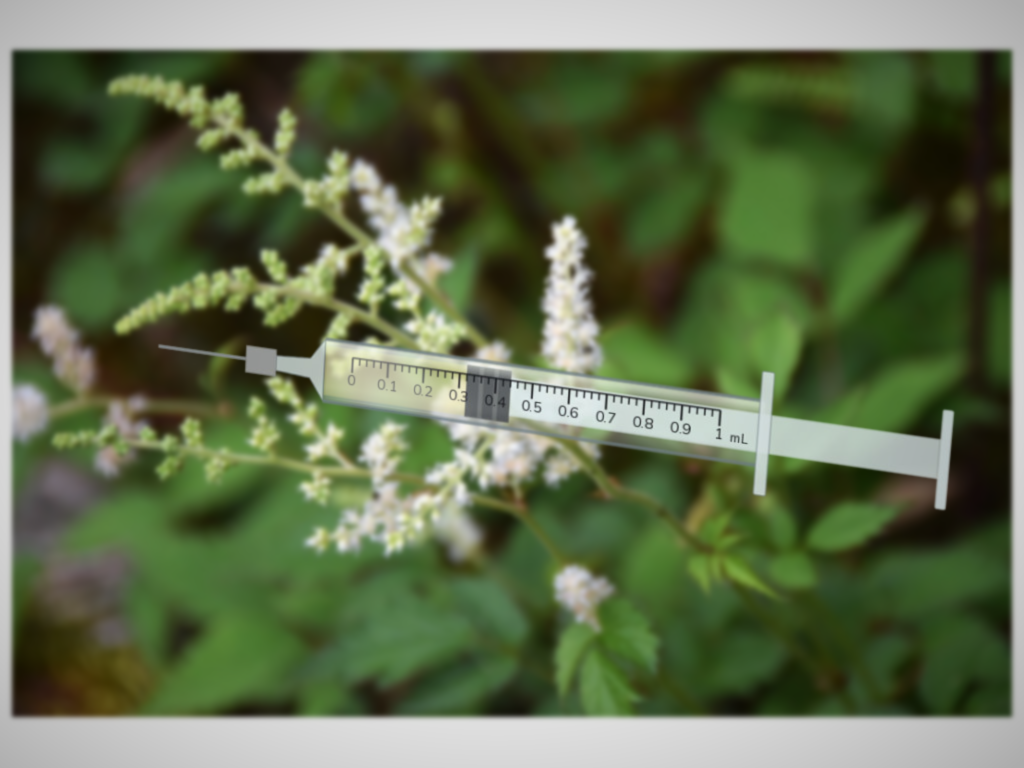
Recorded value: 0.32 mL
